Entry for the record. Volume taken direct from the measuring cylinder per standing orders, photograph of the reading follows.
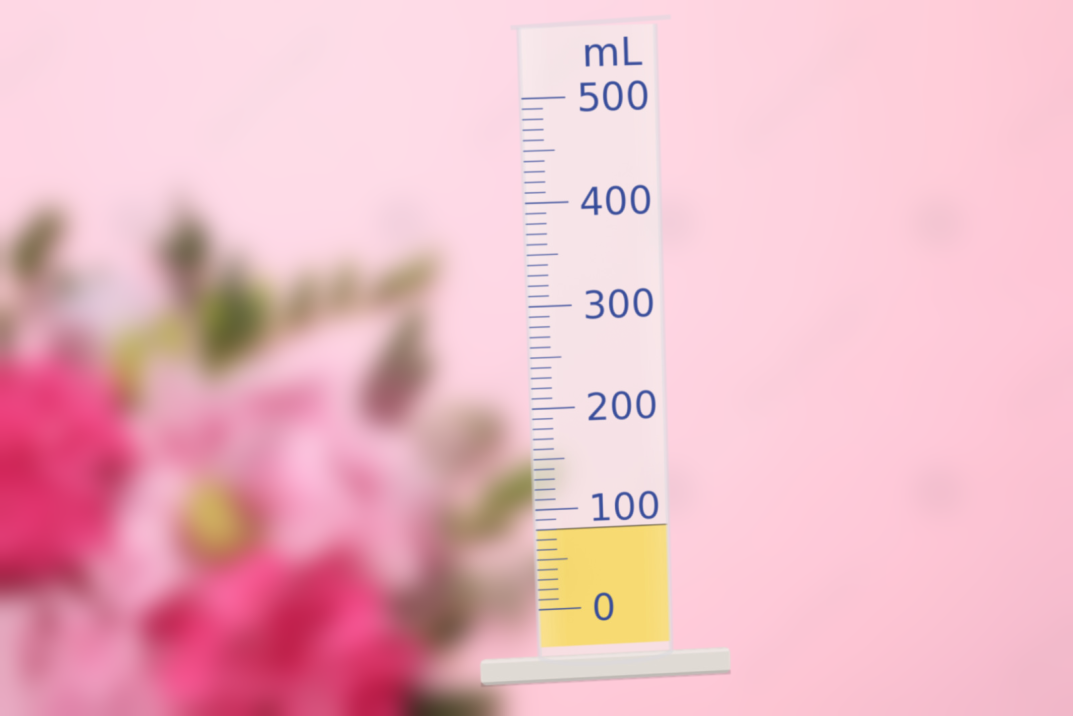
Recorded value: 80 mL
